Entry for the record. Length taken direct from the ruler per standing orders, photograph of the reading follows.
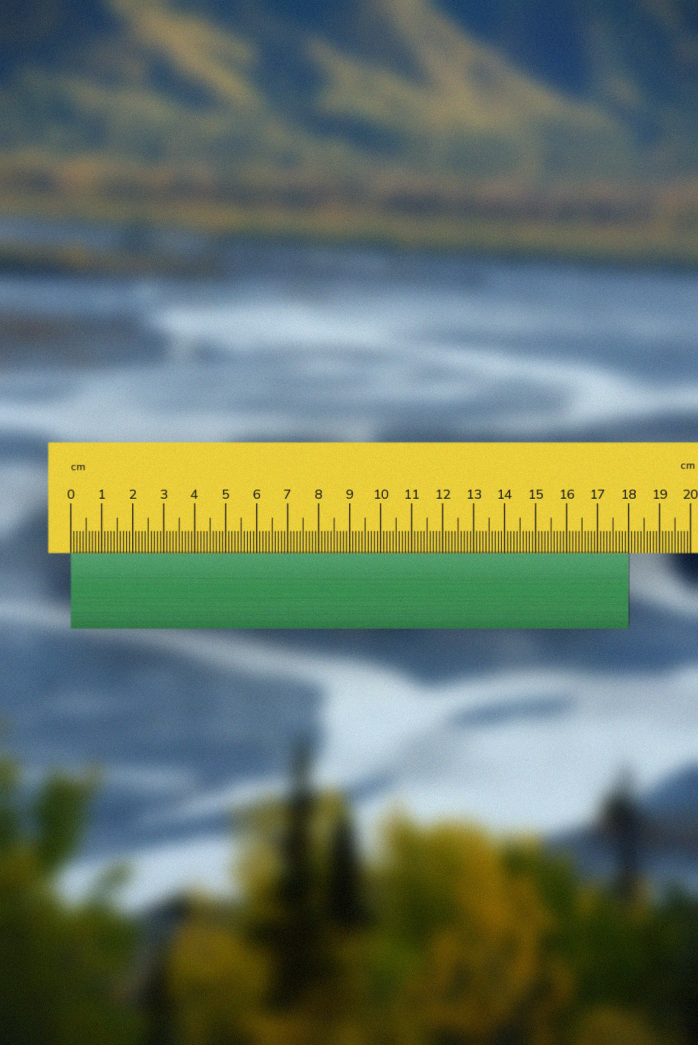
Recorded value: 18 cm
